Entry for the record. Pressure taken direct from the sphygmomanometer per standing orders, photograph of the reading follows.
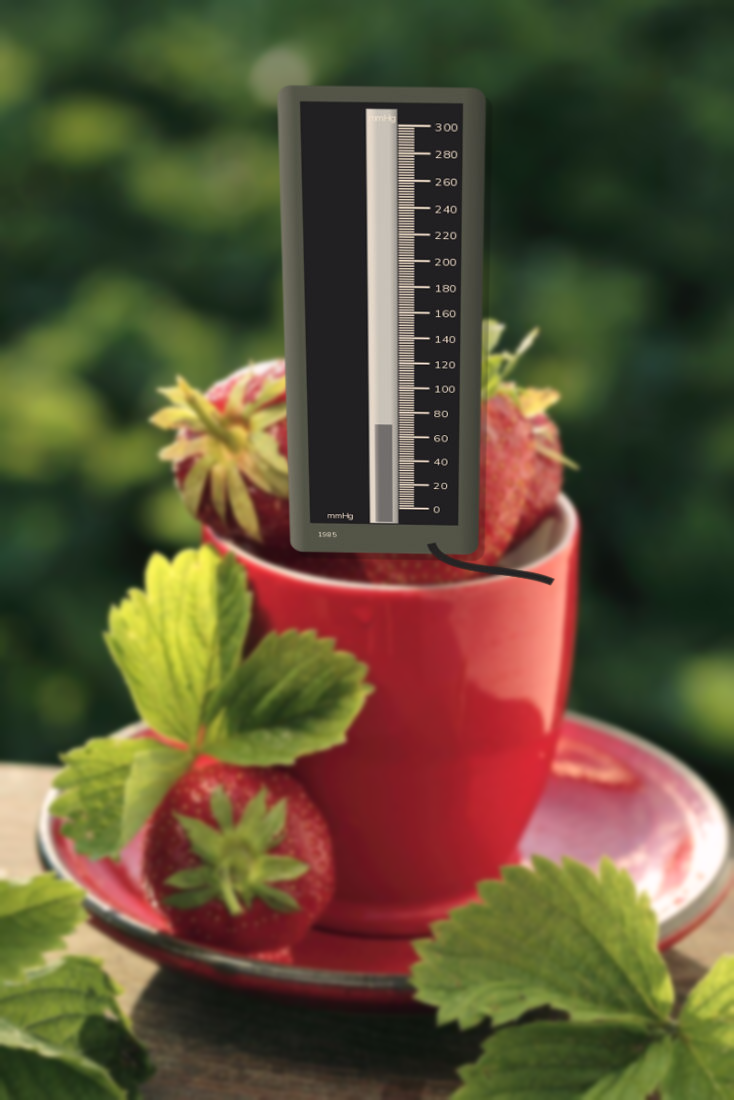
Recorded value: 70 mmHg
